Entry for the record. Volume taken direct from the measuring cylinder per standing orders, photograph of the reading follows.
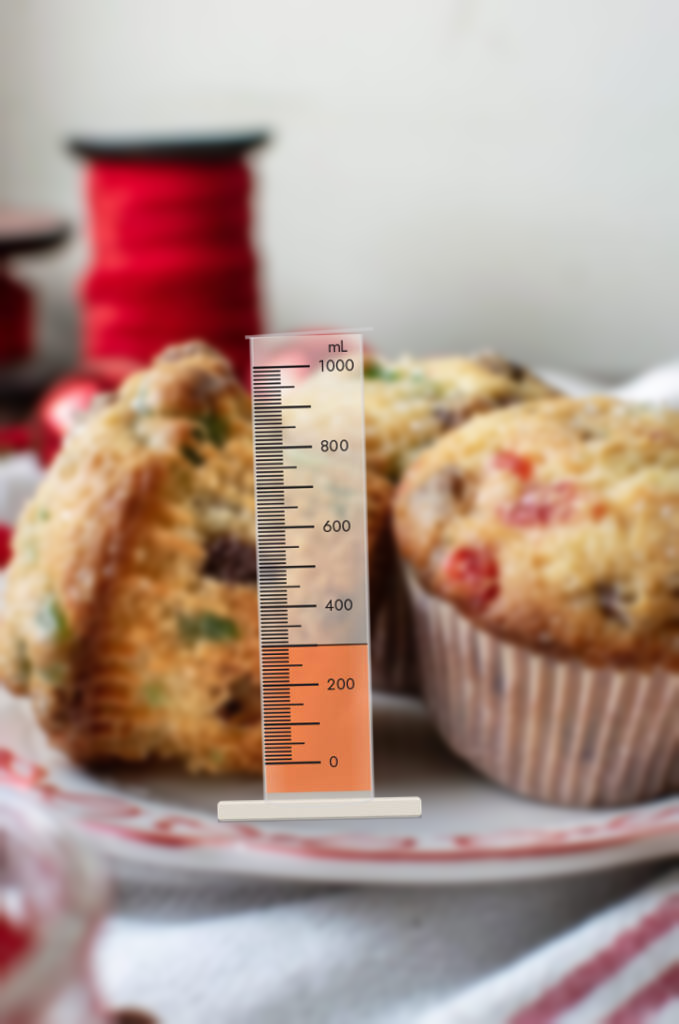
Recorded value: 300 mL
